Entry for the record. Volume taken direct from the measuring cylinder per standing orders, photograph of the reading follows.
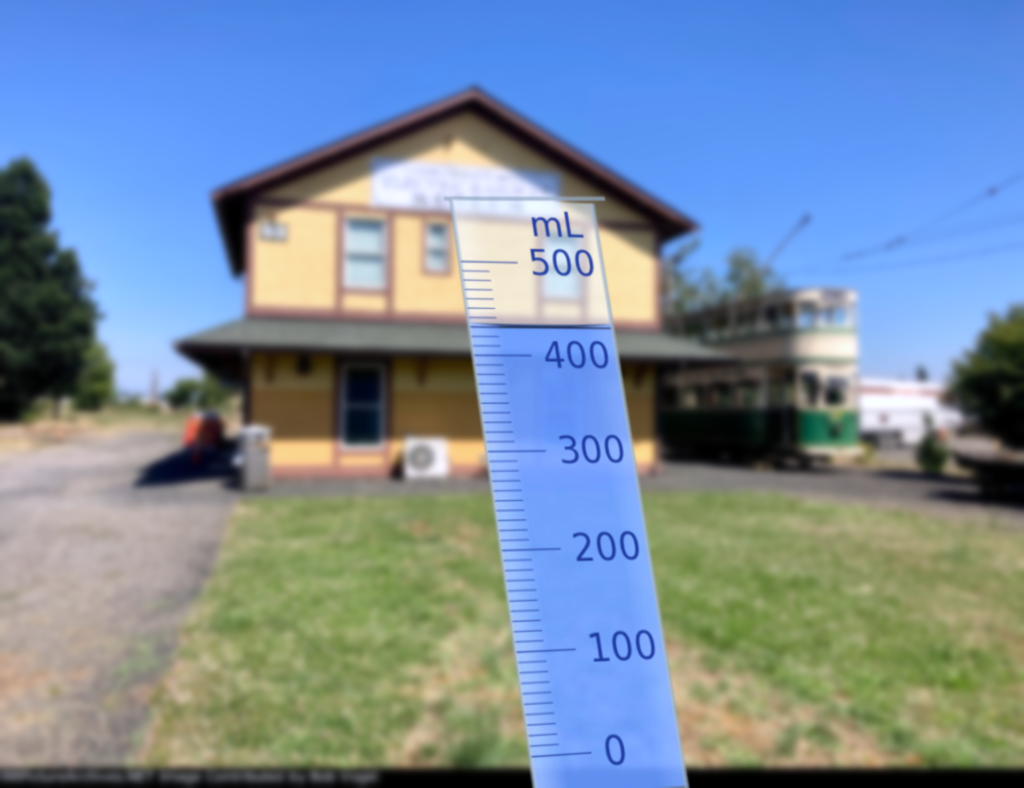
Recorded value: 430 mL
